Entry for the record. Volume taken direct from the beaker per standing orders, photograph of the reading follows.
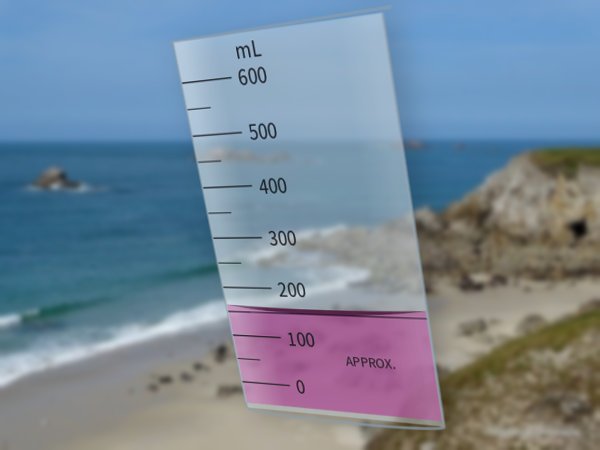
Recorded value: 150 mL
